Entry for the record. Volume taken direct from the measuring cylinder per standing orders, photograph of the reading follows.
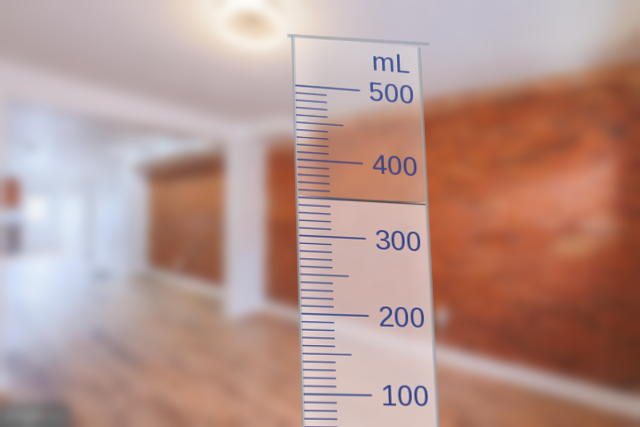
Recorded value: 350 mL
